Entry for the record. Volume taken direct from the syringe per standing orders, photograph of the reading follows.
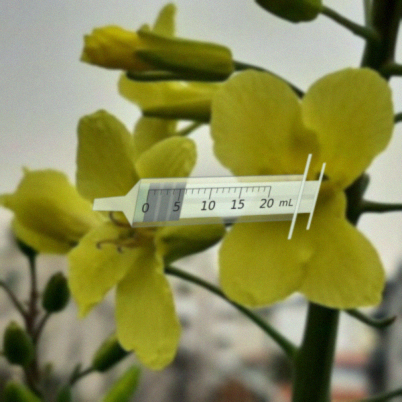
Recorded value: 0 mL
